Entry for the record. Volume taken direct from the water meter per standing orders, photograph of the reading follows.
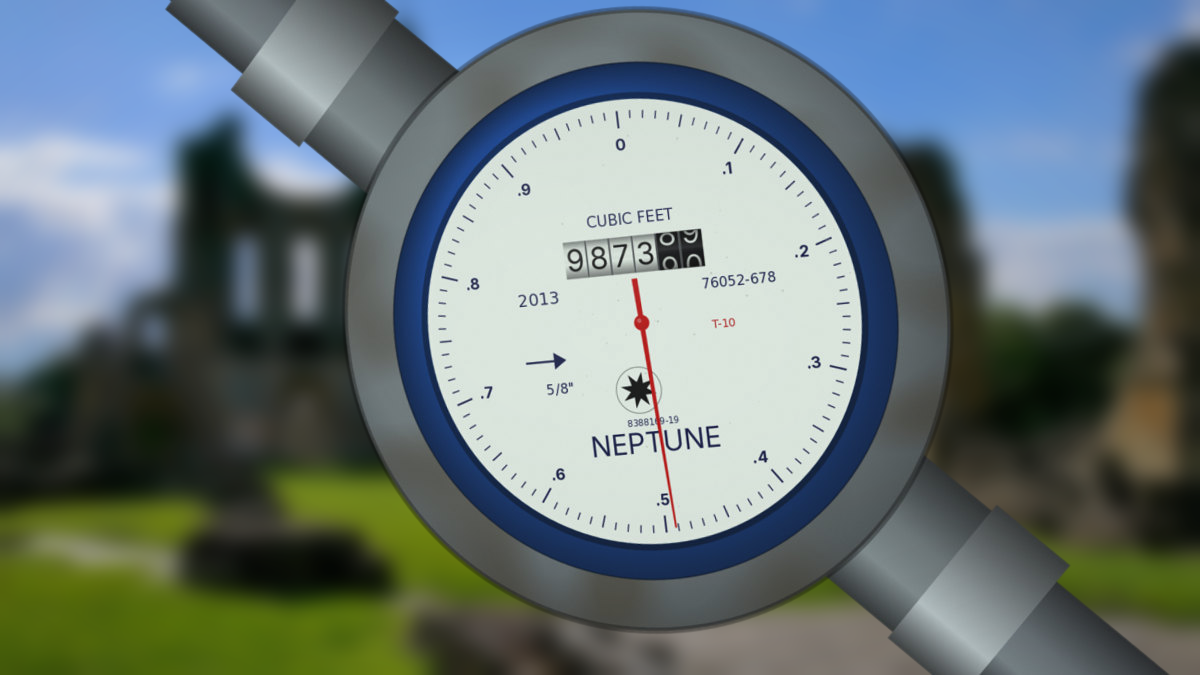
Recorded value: 987389.49 ft³
